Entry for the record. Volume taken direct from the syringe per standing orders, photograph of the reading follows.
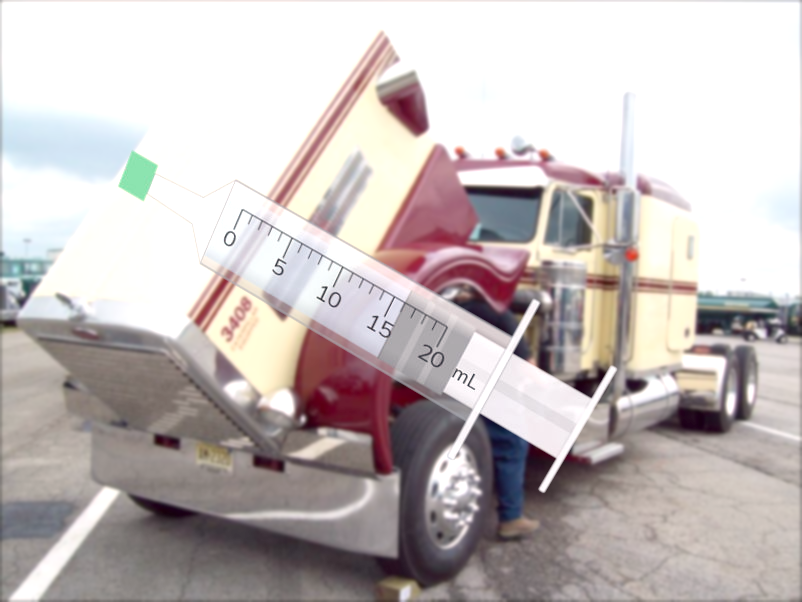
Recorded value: 16 mL
